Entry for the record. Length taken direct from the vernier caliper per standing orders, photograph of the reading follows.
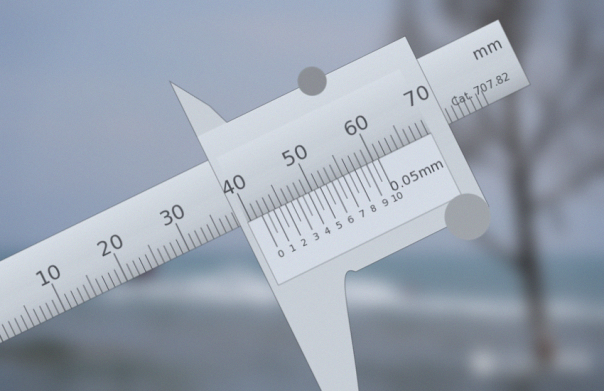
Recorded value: 41.8 mm
